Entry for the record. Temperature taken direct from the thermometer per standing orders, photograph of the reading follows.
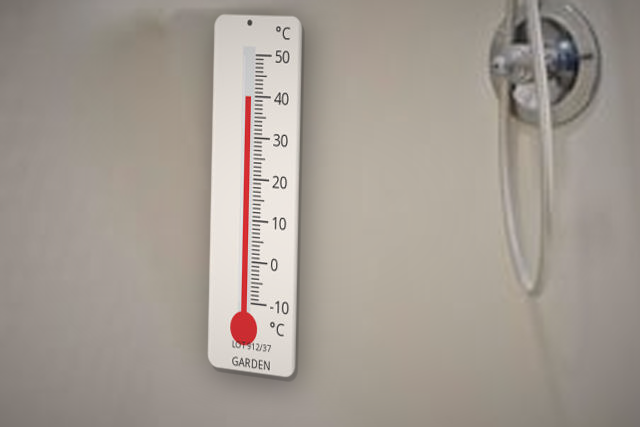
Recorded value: 40 °C
